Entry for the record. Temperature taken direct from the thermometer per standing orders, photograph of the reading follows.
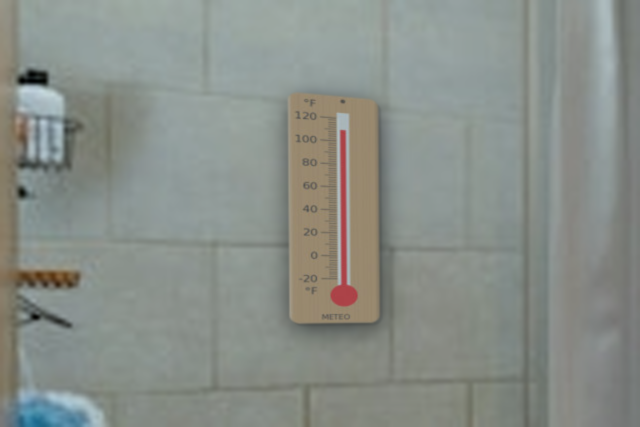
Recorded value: 110 °F
